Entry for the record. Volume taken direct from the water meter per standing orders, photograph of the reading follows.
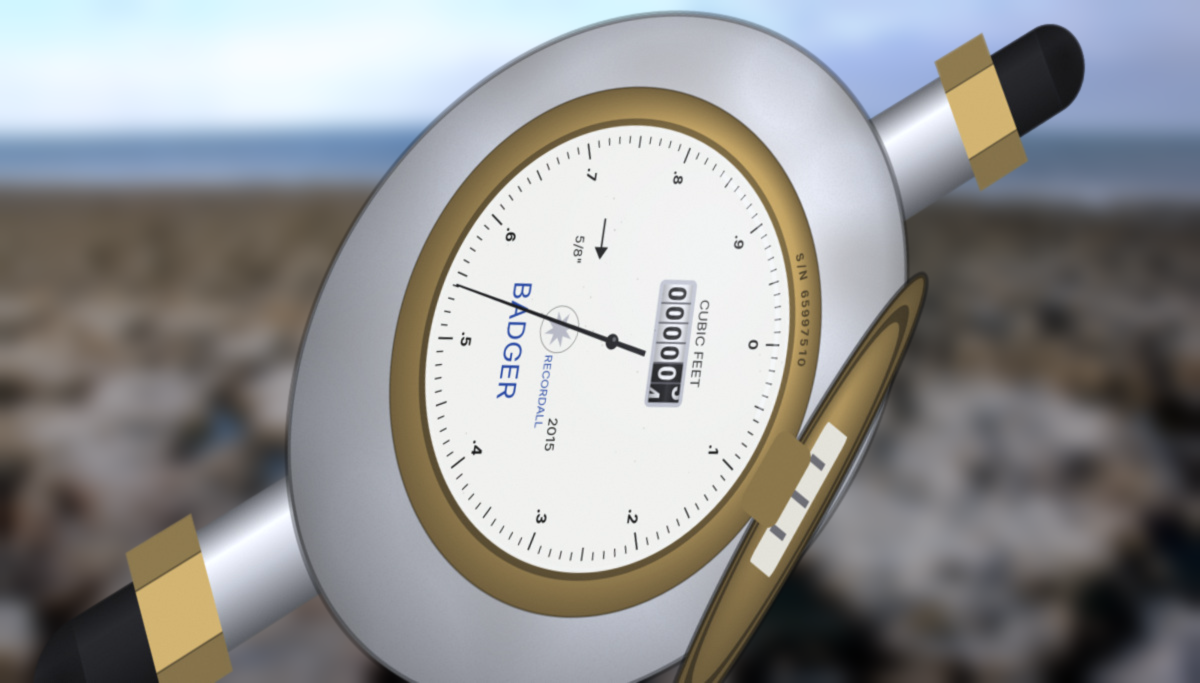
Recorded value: 3.54 ft³
